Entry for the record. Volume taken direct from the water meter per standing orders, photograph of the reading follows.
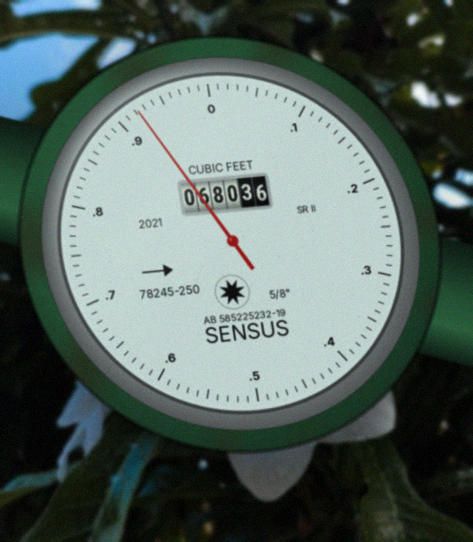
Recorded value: 68035.92 ft³
